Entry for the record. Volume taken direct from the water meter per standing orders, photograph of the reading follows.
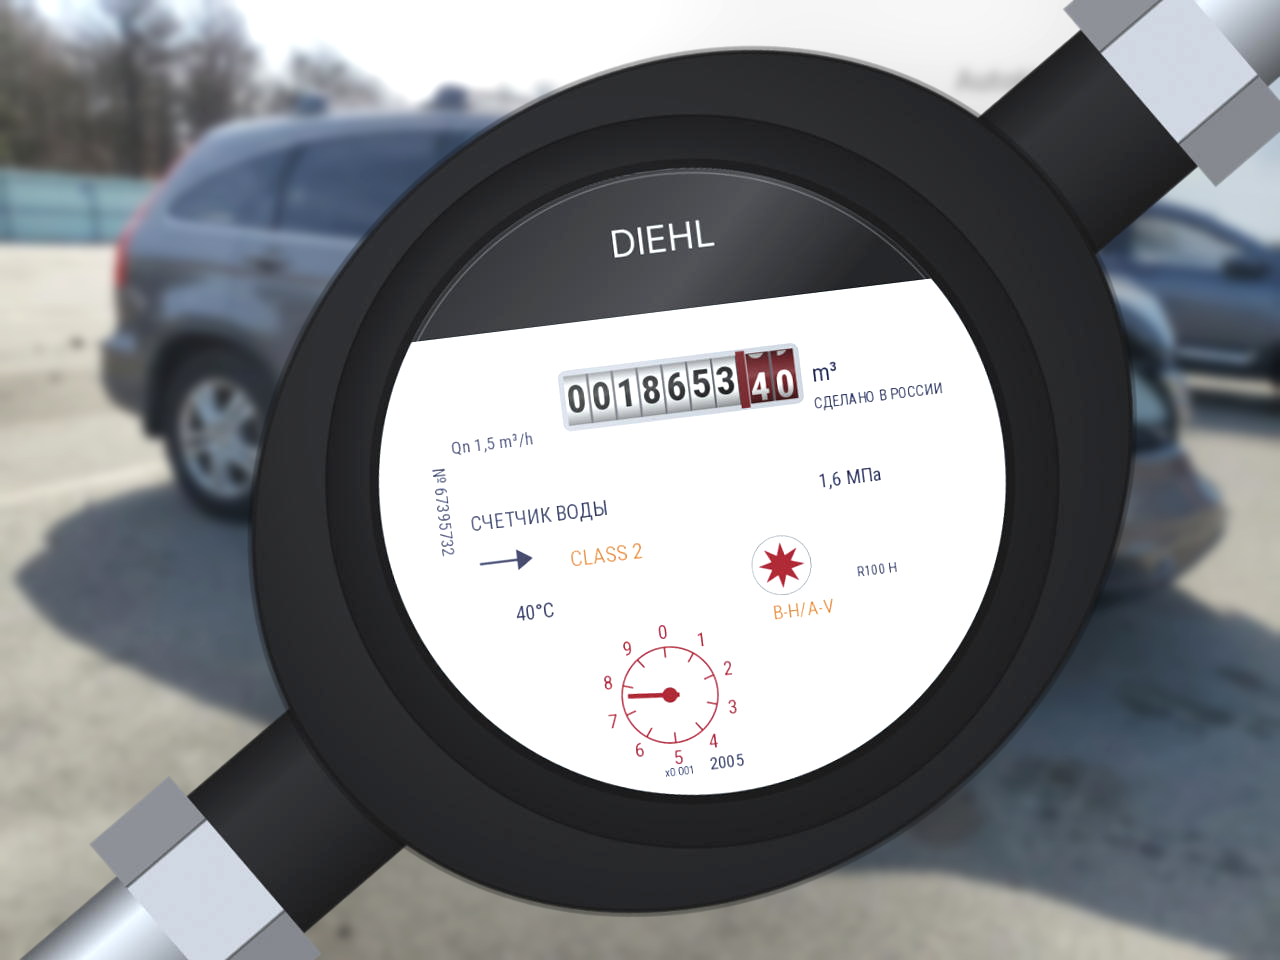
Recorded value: 18653.397 m³
